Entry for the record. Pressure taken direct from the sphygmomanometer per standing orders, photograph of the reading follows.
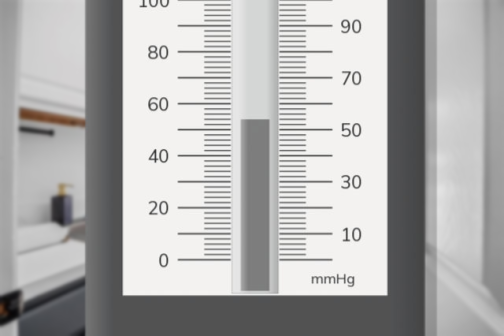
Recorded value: 54 mmHg
